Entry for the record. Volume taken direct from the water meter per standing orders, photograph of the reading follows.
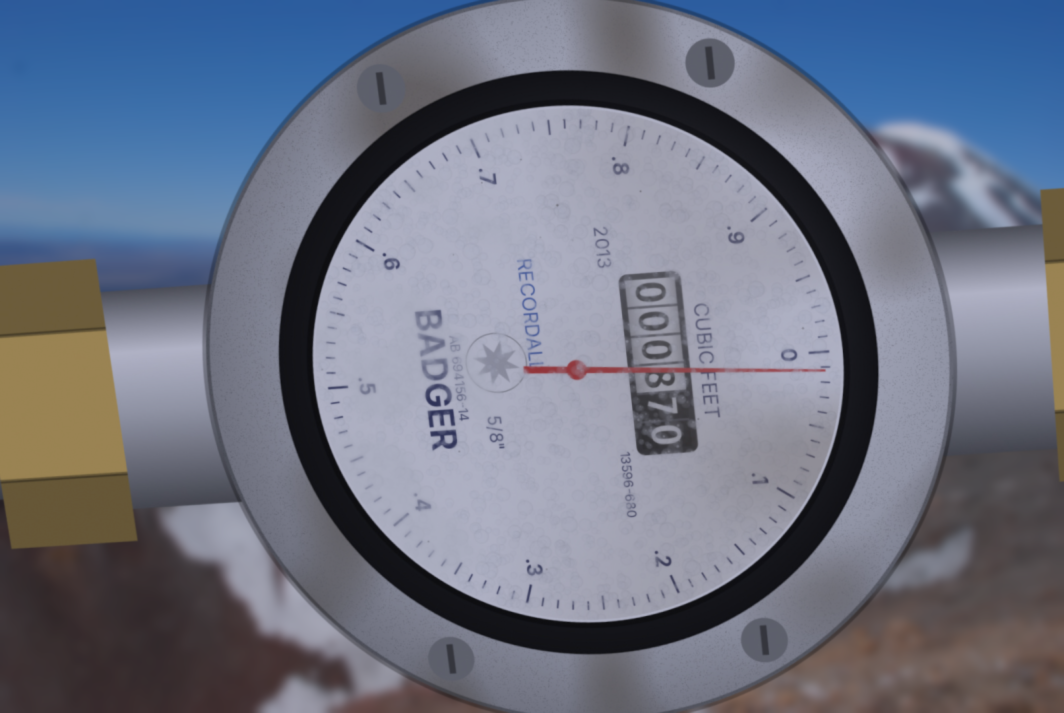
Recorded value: 870.01 ft³
